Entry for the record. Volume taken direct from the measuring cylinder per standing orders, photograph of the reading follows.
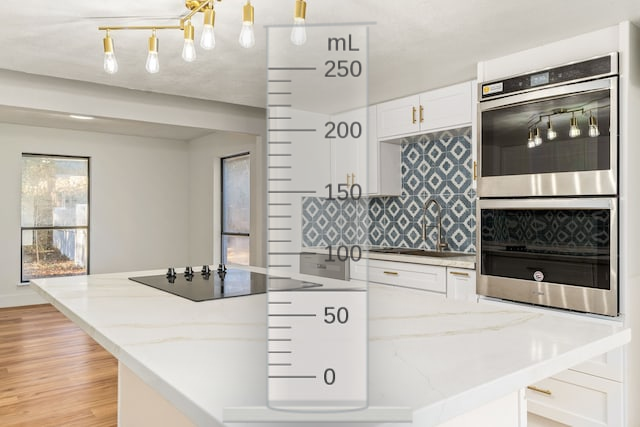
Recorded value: 70 mL
